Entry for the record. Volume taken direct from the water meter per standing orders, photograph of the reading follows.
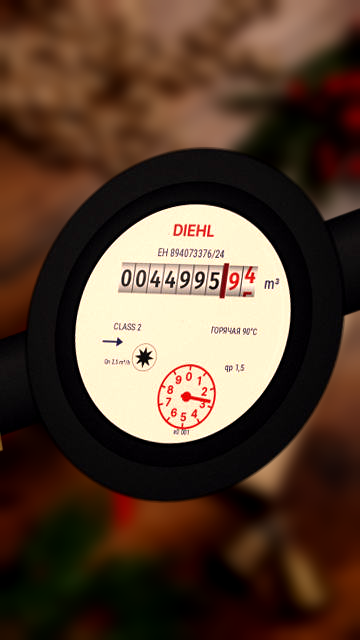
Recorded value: 44995.942 m³
